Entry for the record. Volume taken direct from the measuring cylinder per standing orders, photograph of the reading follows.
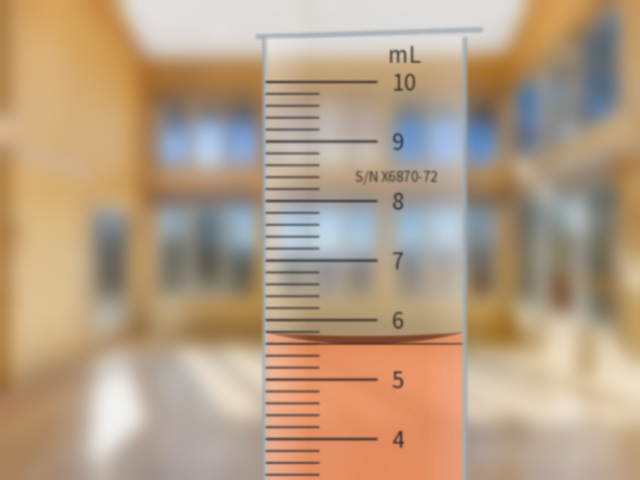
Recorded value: 5.6 mL
